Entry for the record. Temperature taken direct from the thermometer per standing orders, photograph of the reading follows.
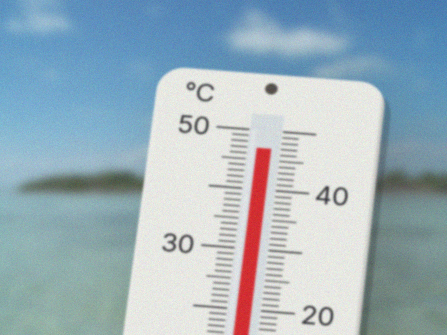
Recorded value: 47 °C
